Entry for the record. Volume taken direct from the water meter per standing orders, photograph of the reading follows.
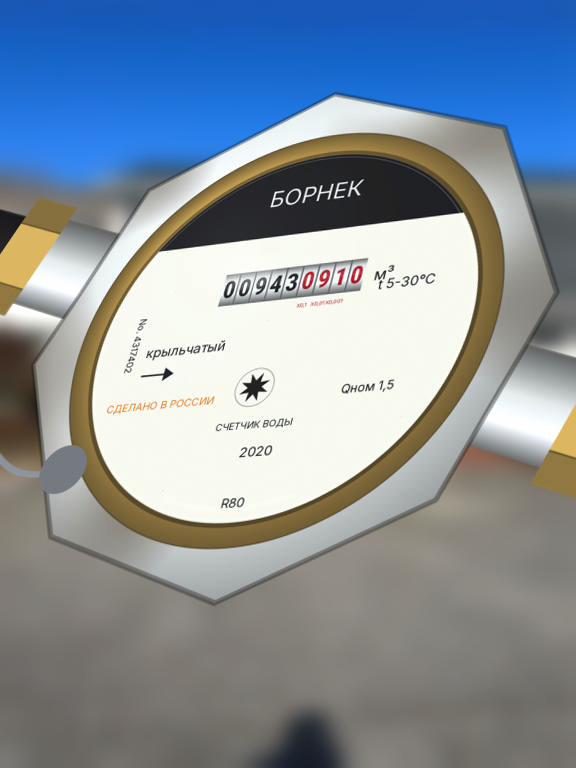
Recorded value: 943.0910 m³
